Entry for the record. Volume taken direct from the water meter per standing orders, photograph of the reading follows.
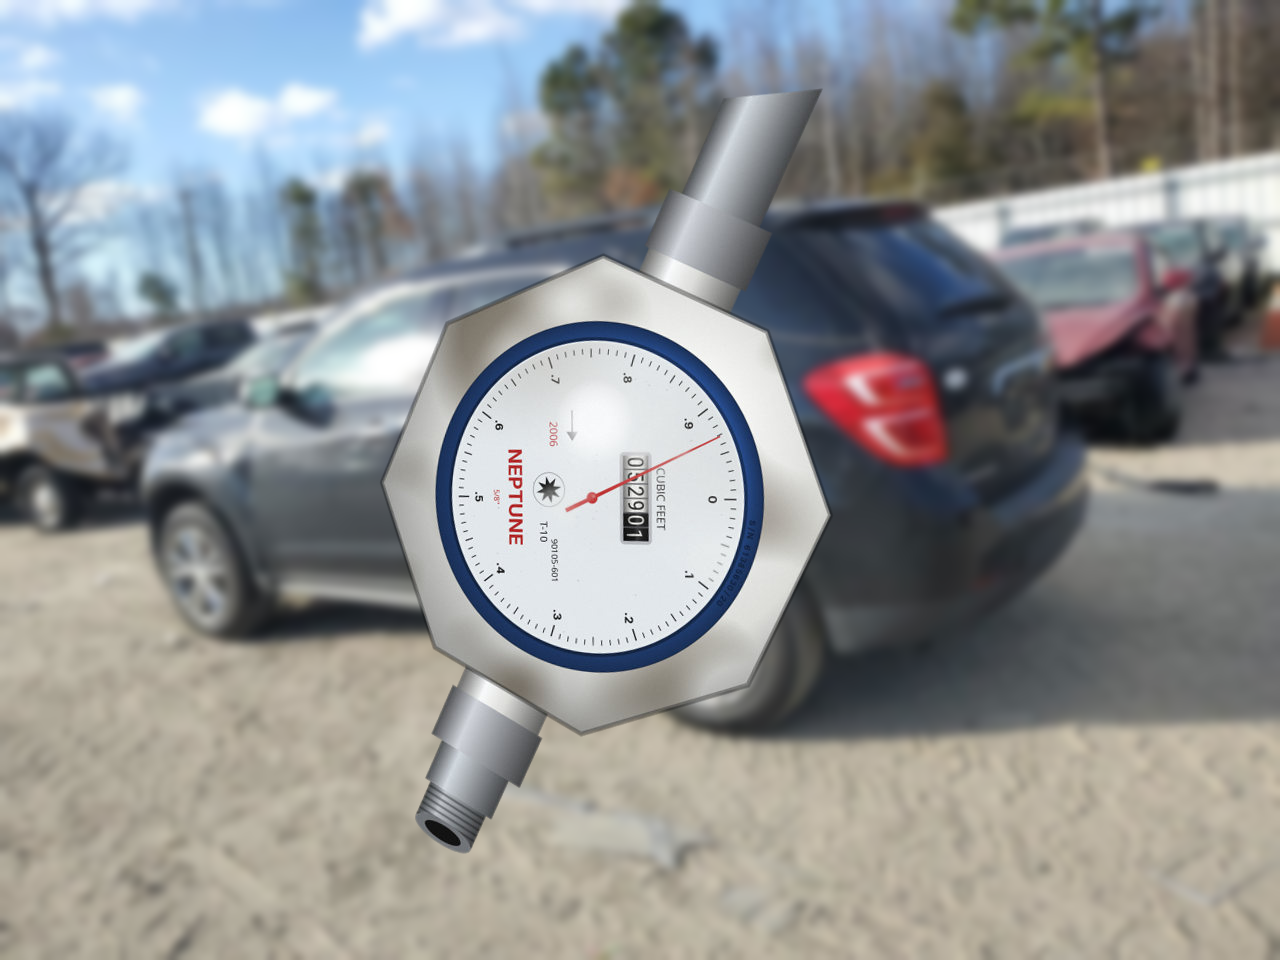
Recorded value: 52900.93 ft³
